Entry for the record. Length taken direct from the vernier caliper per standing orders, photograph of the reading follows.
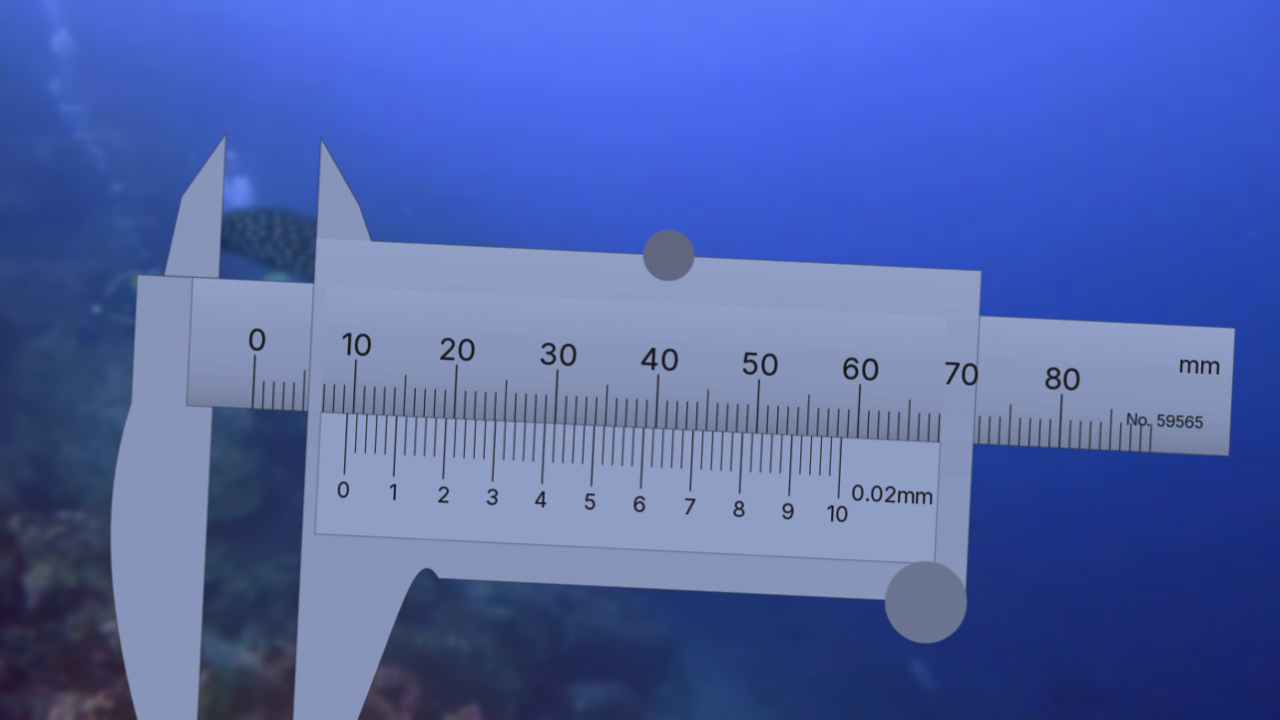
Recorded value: 9.4 mm
